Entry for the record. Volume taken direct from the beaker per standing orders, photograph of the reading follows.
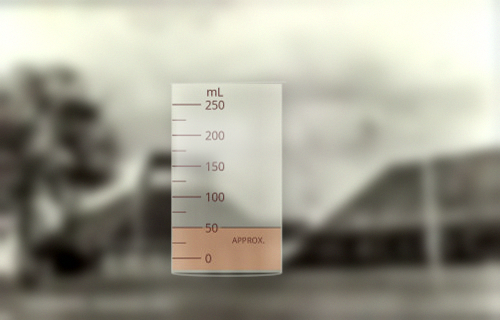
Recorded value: 50 mL
